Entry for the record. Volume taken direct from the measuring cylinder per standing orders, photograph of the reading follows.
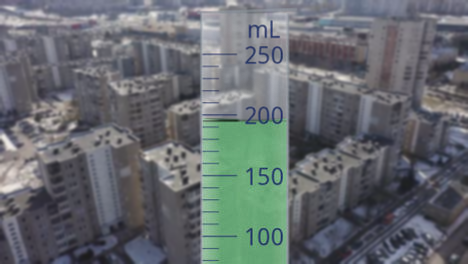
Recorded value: 195 mL
